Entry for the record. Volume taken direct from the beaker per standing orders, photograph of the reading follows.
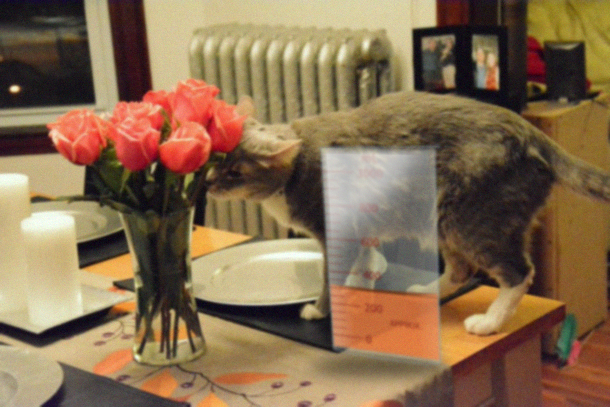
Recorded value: 300 mL
